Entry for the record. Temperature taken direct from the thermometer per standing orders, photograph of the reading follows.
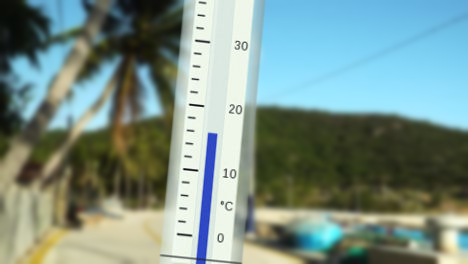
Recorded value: 16 °C
